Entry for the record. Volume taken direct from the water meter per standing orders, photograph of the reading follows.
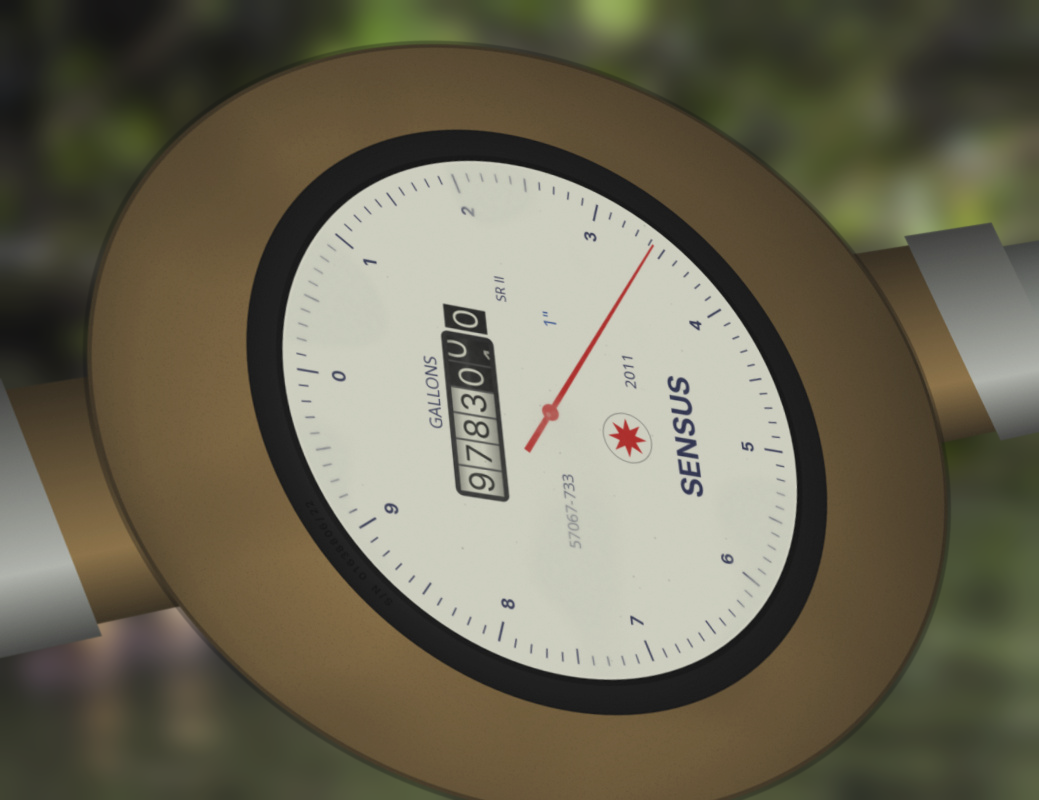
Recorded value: 9783003.4 gal
